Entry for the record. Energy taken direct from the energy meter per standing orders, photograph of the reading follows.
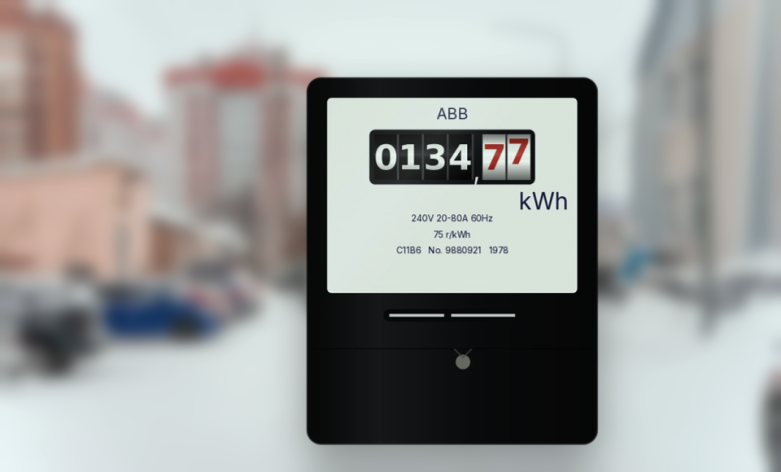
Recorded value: 134.77 kWh
